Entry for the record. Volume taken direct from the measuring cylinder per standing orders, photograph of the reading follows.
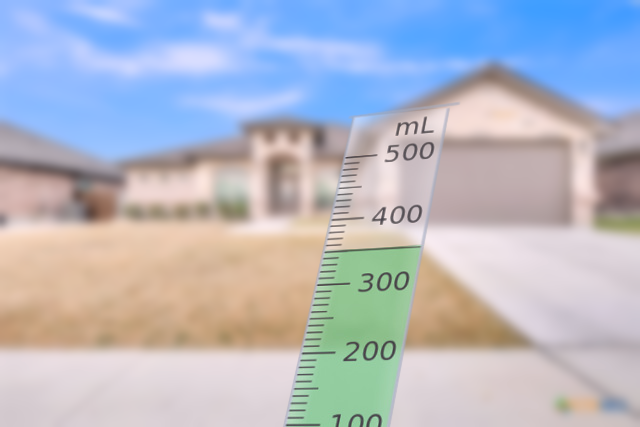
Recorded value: 350 mL
